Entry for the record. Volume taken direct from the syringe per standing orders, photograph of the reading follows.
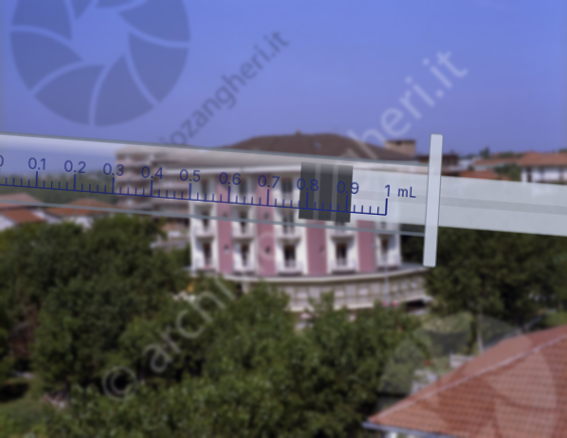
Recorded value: 0.78 mL
